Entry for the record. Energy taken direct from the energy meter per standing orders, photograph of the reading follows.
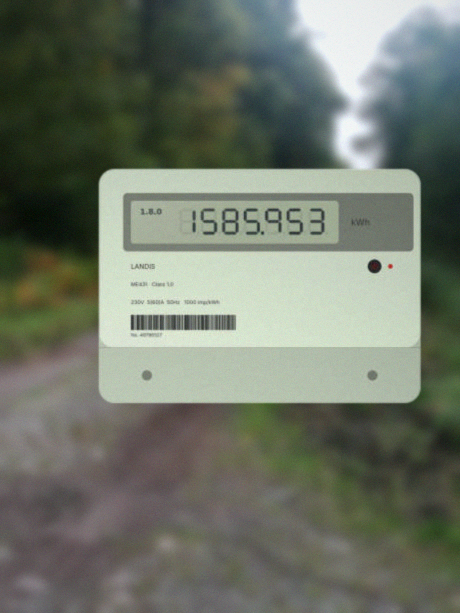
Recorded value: 1585.953 kWh
